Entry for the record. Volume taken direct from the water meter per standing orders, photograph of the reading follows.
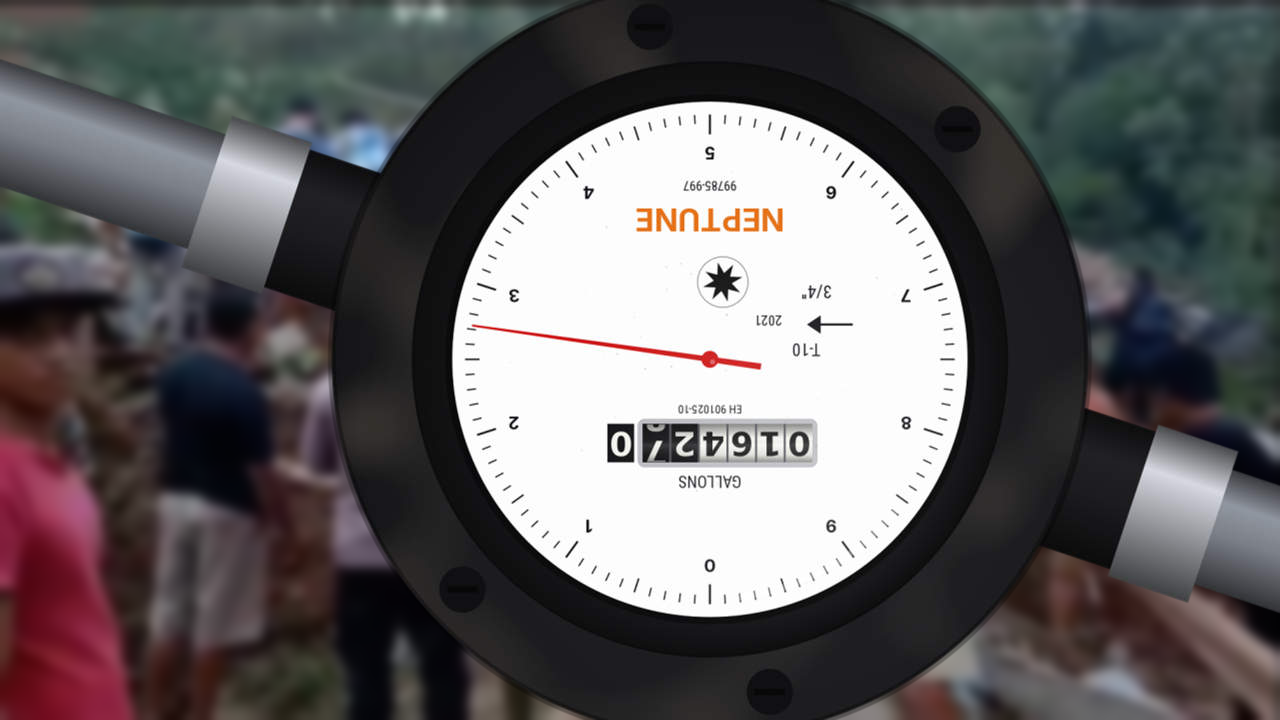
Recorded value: 164272.7 gal
